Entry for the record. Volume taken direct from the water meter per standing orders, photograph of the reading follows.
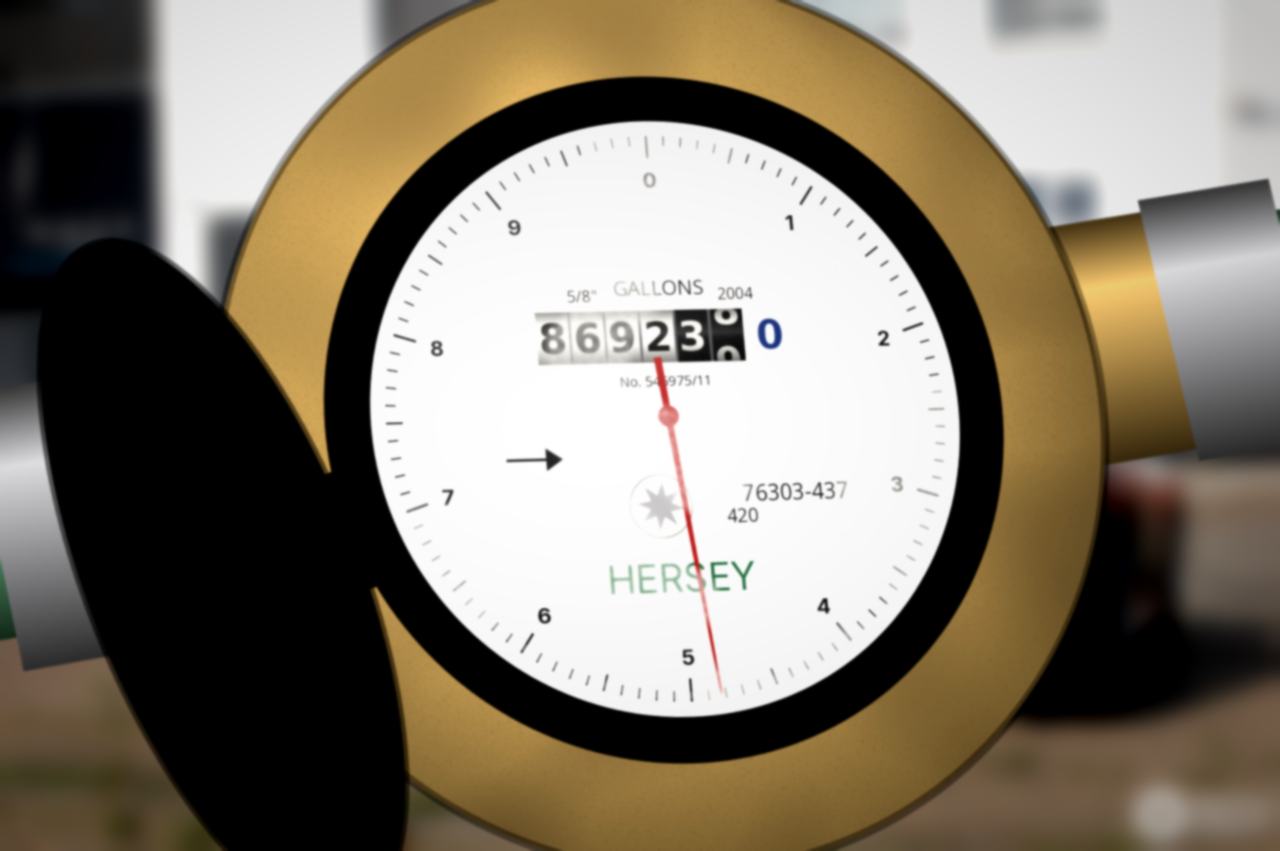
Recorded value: 8692384.8 gal
